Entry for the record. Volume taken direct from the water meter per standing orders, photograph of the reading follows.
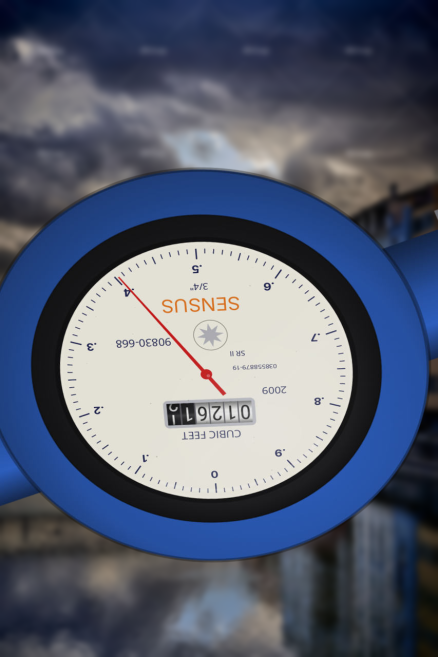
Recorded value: 12611.40 ft³
